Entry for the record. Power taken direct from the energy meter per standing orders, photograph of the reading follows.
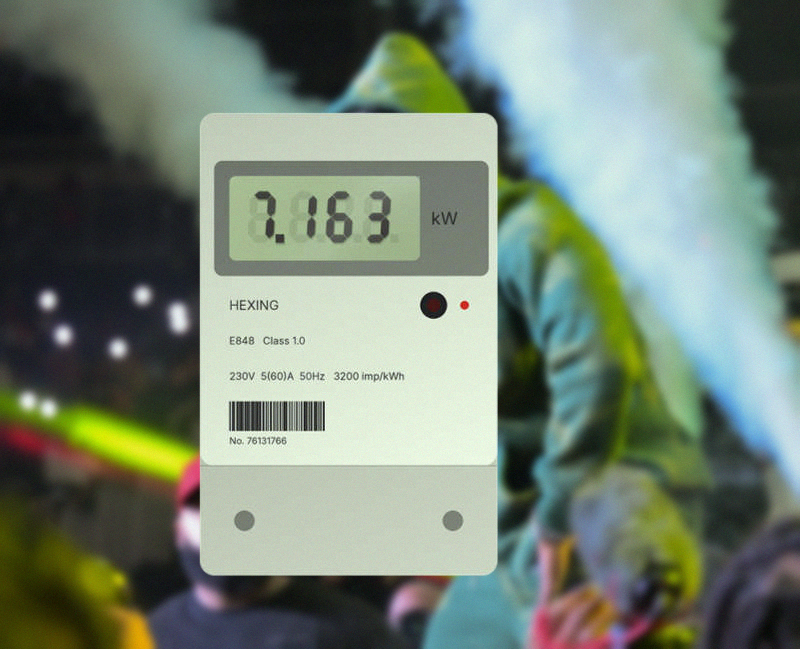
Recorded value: 7.163 kW
